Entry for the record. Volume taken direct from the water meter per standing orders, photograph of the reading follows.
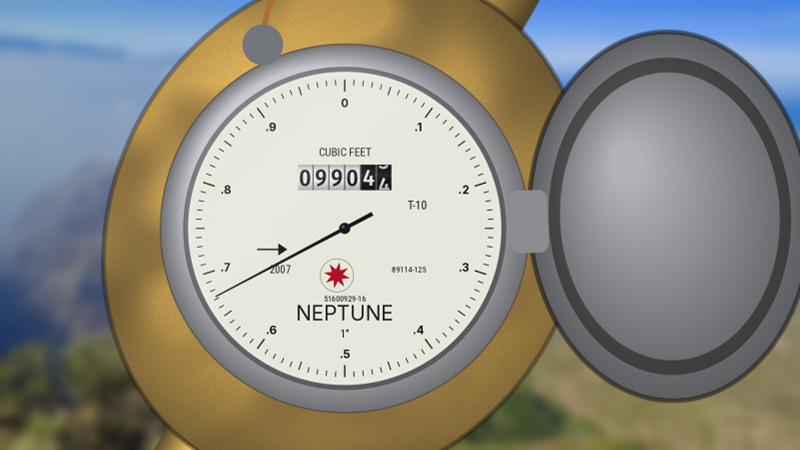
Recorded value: 99043.67 ft³
